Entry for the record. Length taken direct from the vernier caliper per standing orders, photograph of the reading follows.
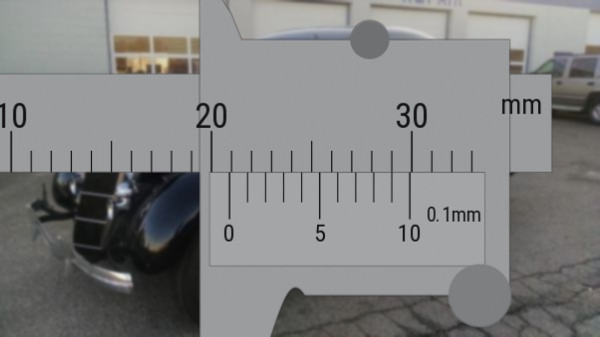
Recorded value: 20.9 mm
